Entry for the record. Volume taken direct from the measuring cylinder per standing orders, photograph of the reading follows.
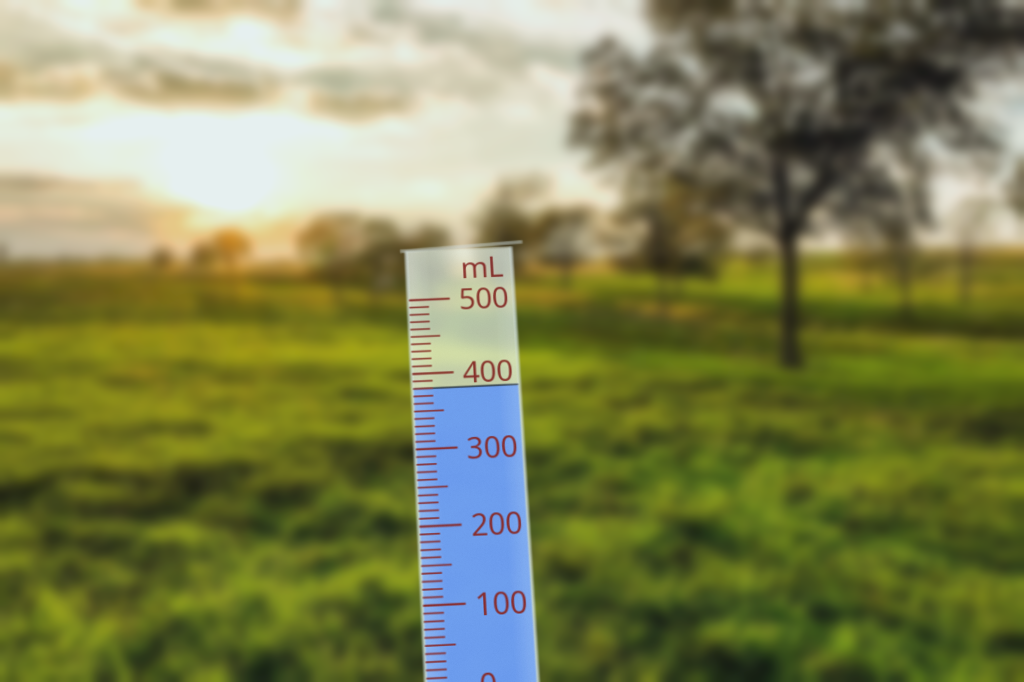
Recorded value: 380 mL
